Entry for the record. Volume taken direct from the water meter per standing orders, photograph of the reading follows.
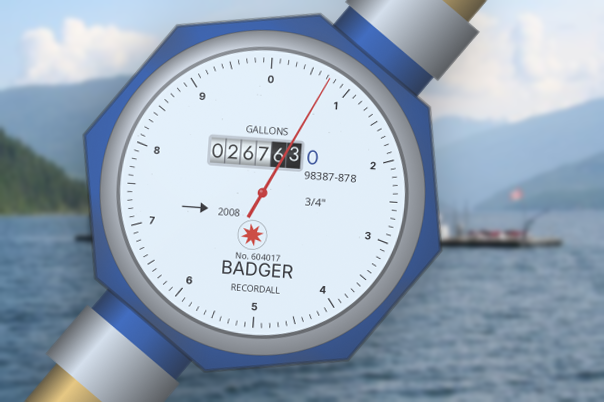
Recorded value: 267630.7 gal
